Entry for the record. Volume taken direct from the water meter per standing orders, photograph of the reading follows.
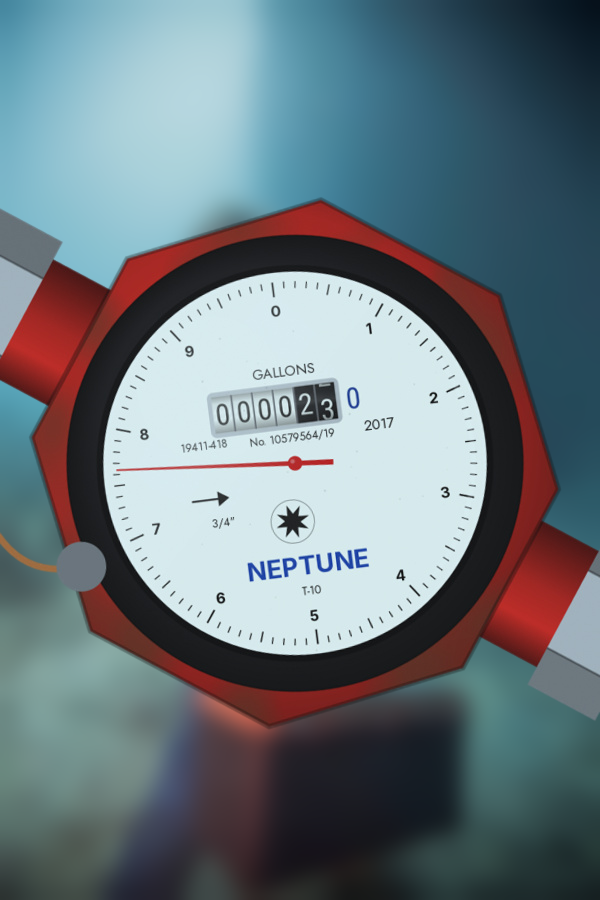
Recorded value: 227.6 gal
